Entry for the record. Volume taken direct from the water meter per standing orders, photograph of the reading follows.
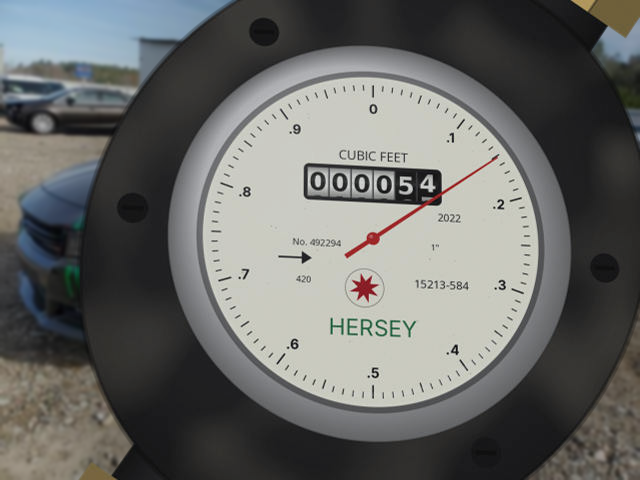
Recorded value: 54.15 ft³
